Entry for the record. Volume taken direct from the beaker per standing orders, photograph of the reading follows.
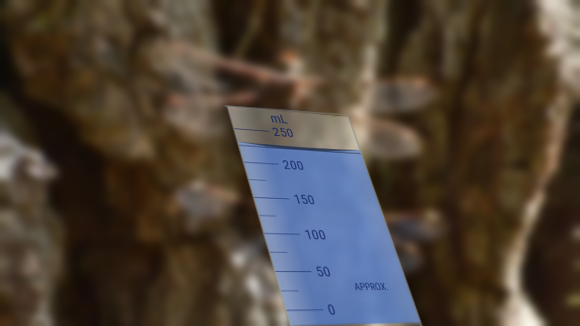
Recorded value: 225 mL
